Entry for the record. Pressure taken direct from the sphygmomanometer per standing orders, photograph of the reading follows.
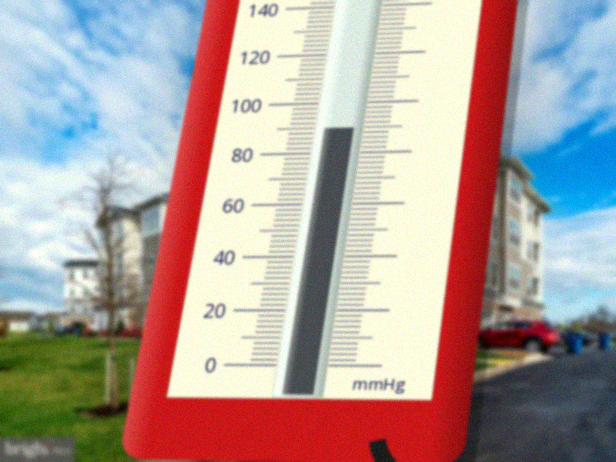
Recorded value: 90 mmHg
